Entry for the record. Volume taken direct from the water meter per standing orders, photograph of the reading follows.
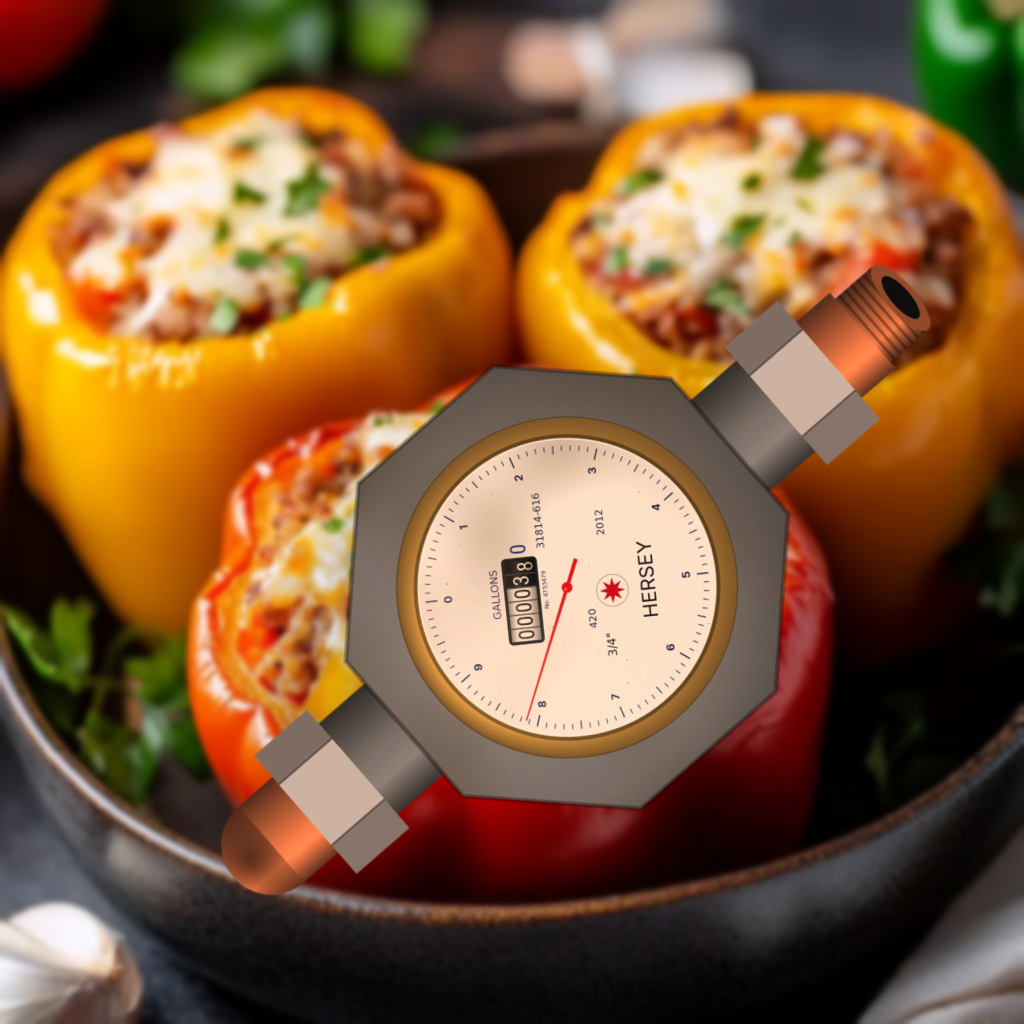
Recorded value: 378.1 gal
